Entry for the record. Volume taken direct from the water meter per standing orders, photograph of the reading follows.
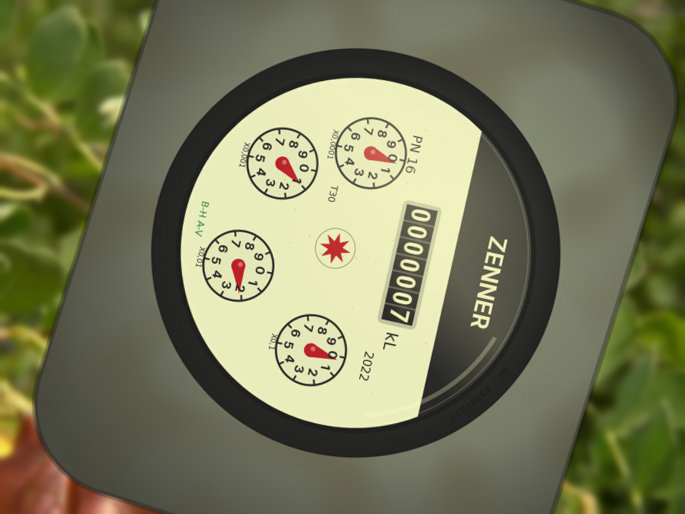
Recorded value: 7.0210 kL
